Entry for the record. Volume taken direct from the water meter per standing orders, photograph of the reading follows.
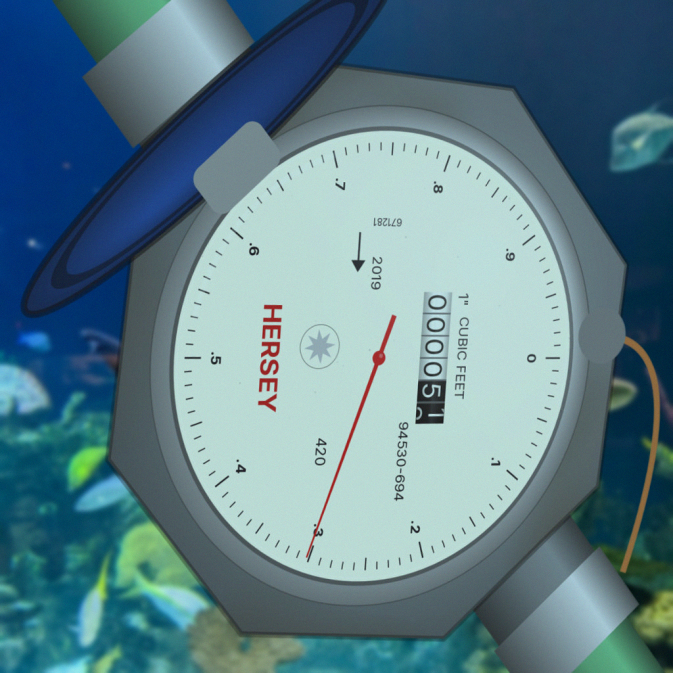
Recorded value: 51.30 ft³
